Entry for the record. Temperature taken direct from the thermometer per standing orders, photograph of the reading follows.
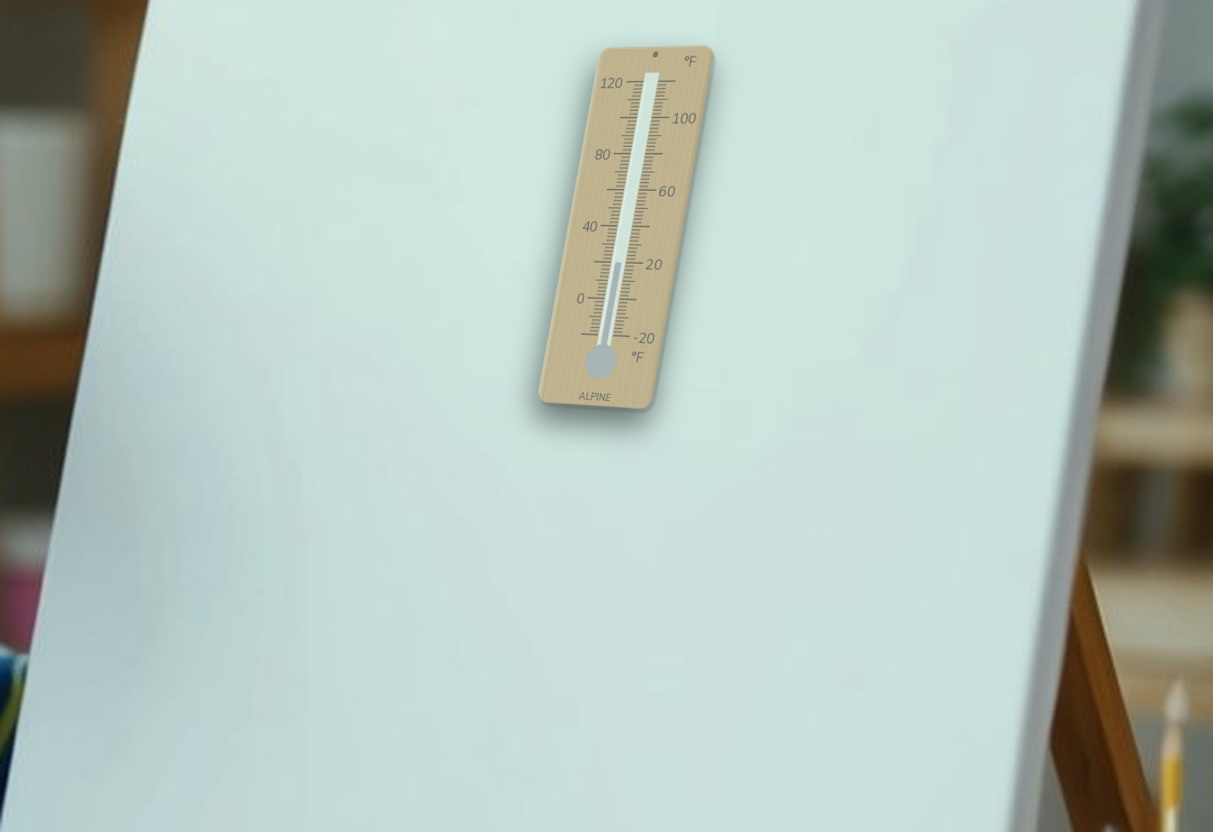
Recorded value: 20 °F
